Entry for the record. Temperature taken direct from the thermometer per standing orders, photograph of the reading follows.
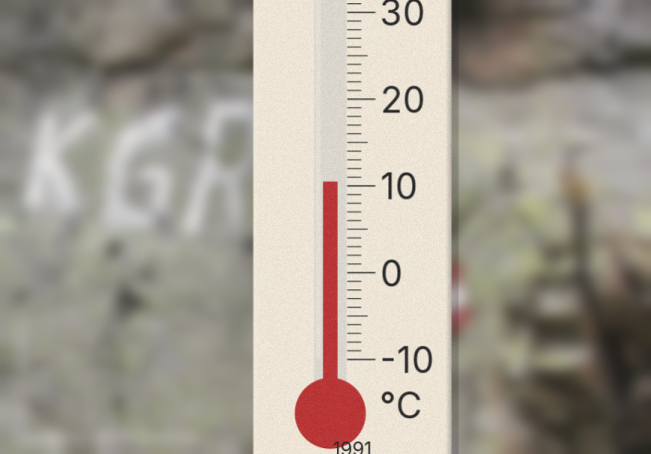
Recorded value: 10.5 °C
